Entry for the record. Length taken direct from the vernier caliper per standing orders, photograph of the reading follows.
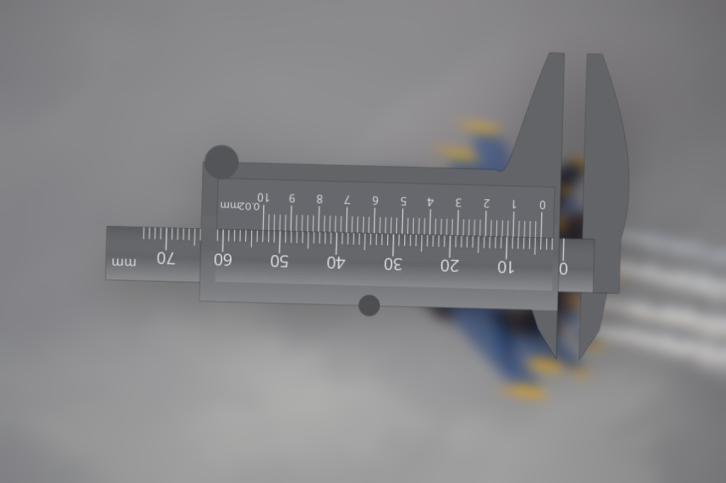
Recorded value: 4.0 mm
